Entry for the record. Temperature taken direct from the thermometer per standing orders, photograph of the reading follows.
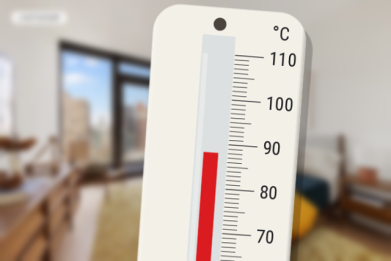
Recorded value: 88 °C
